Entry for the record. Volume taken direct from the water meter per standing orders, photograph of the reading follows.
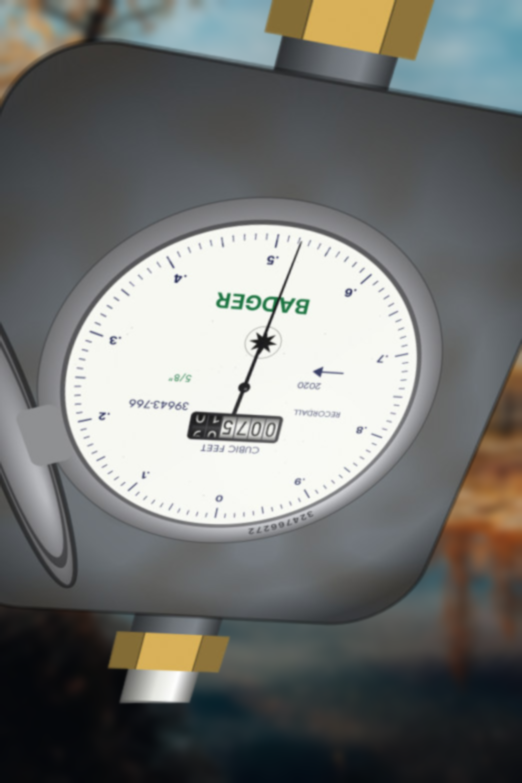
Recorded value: 7509.52 ft³
